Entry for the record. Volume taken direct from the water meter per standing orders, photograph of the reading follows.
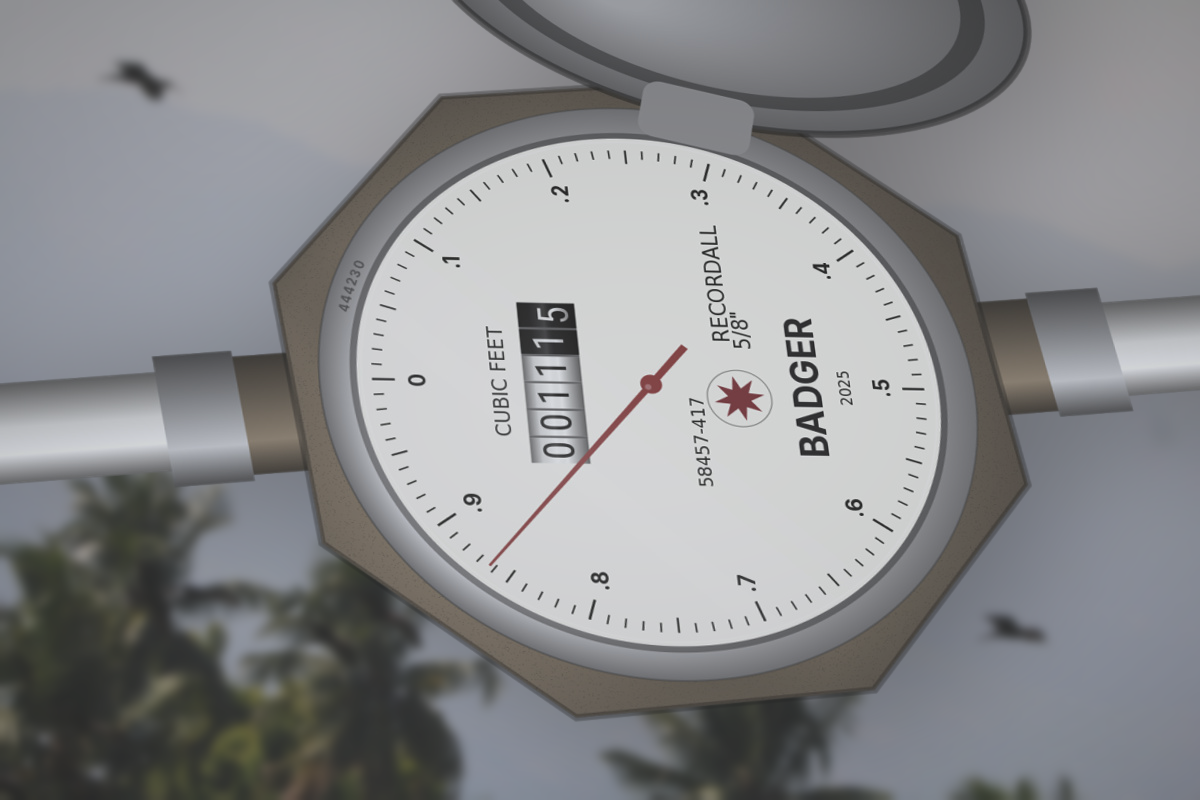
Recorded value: 1114.86 ft³
